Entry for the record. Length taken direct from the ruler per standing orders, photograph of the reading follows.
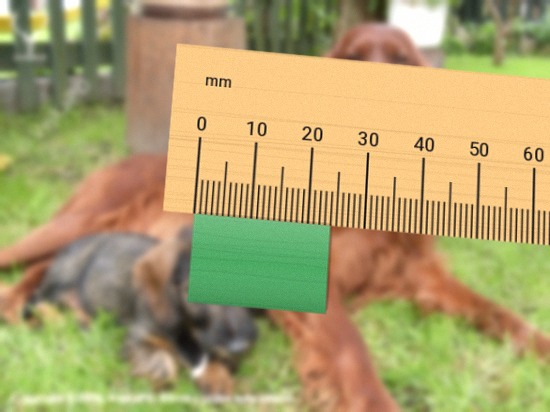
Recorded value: 24 mm
